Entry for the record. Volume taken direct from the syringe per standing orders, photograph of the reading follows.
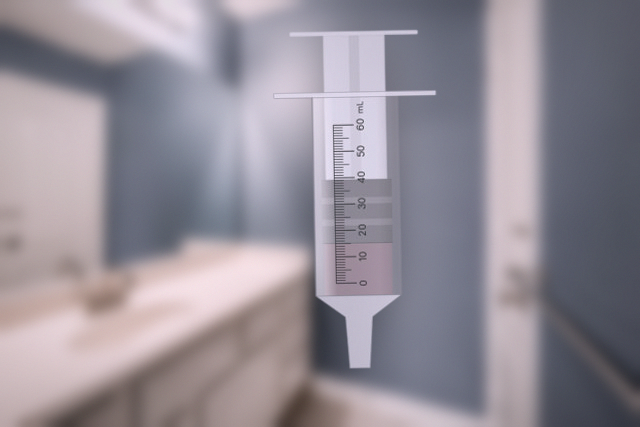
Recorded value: 15 mL
